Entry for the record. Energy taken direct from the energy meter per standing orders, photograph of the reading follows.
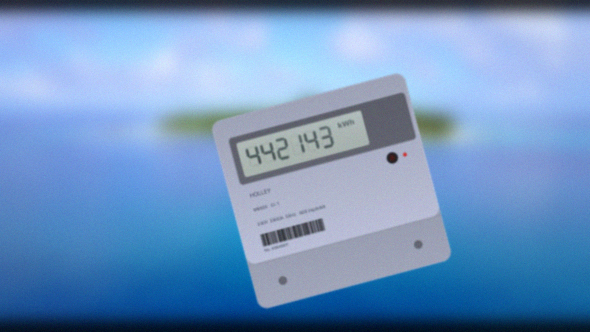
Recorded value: 442143 kWh
